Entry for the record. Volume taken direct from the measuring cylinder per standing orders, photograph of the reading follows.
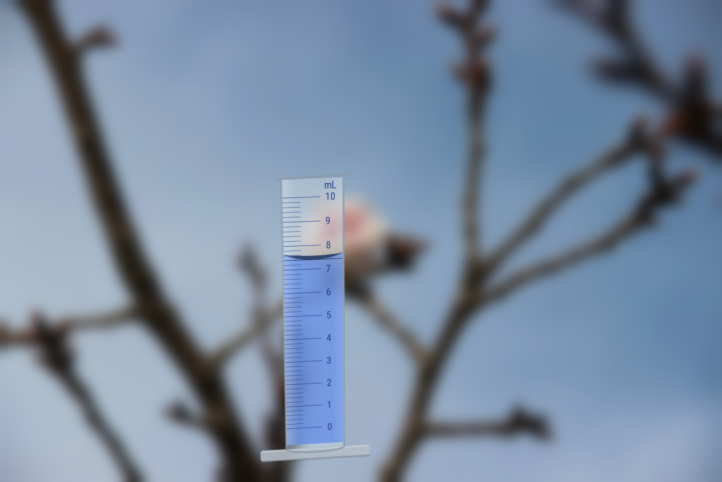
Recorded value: 7.4 mL
